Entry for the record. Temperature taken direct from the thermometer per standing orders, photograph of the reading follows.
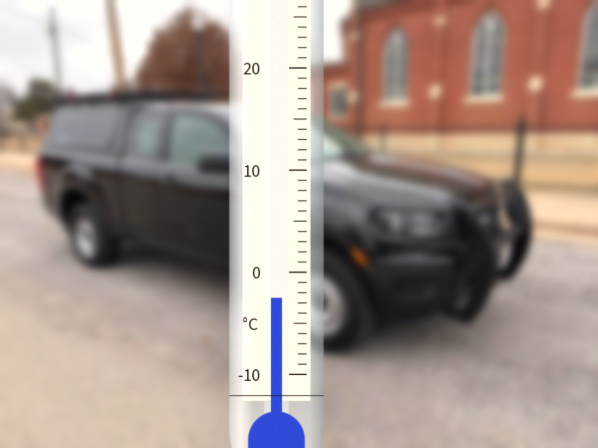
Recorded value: -2.5 °C
